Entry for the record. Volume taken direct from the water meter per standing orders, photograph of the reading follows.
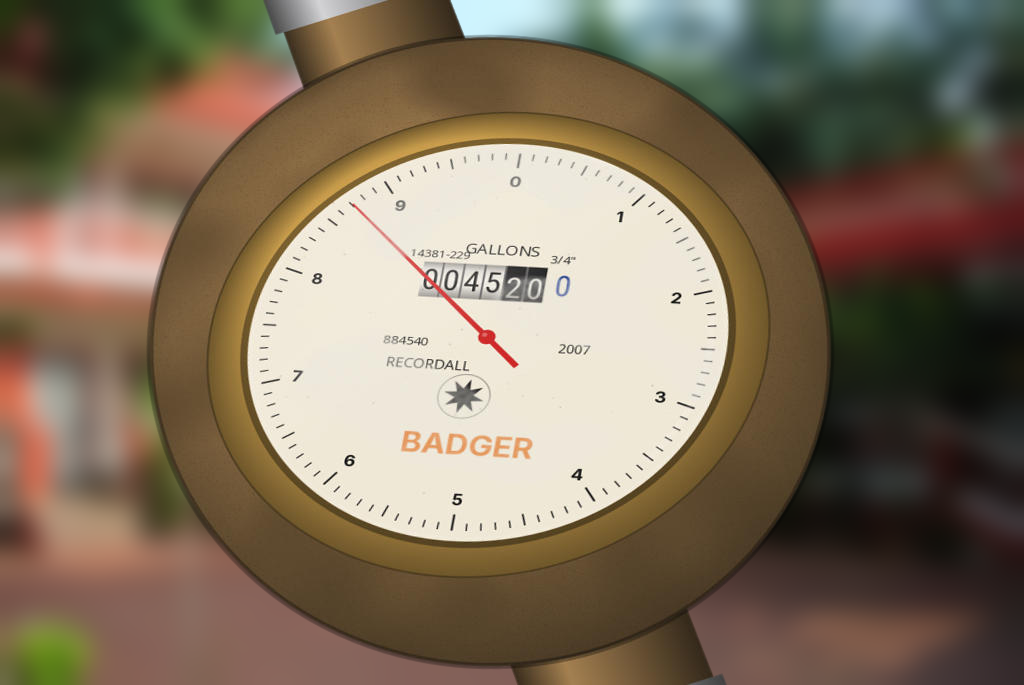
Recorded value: 45198.7 gal
